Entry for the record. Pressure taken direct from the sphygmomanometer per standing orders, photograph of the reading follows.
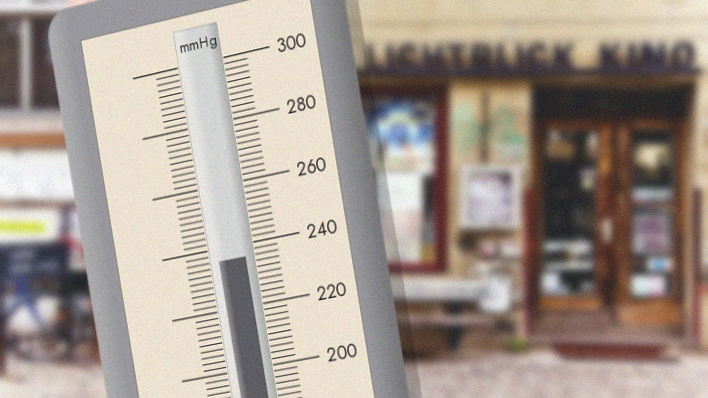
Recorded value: 236 mmHg
